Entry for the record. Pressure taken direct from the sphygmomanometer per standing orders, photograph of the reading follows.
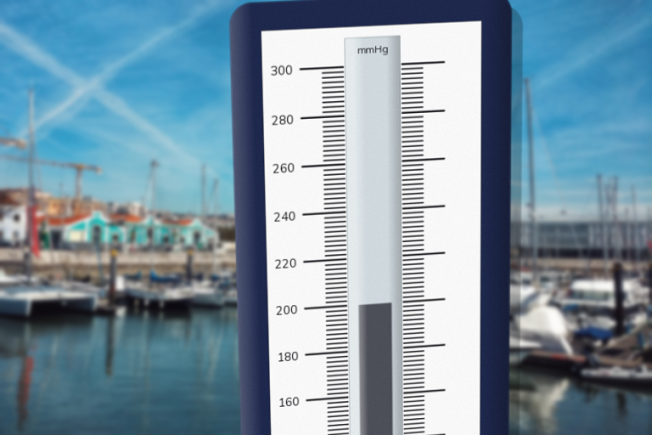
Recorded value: 200 mmHg
